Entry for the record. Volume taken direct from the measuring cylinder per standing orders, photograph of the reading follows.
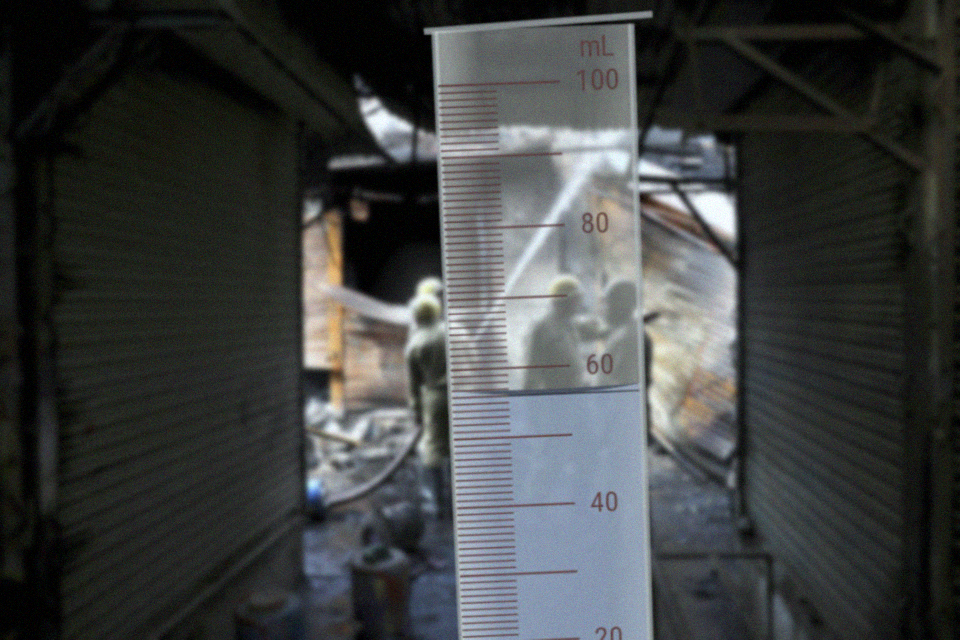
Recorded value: 56 mL
